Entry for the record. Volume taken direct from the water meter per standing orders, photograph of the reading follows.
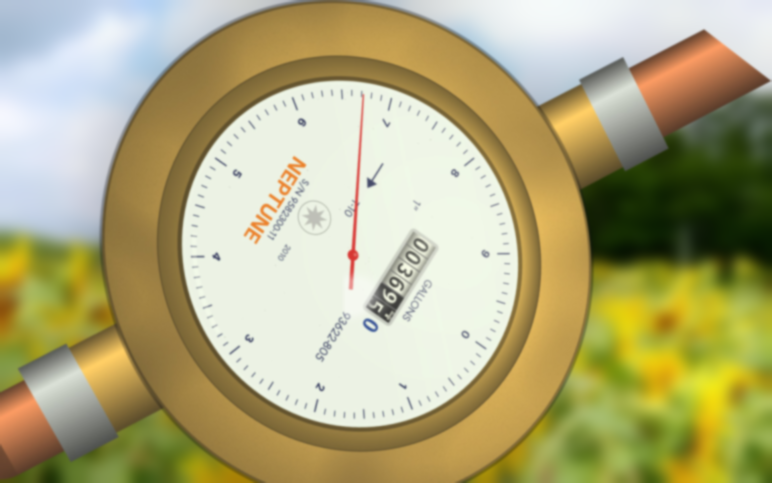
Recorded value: 36946.7 gal
